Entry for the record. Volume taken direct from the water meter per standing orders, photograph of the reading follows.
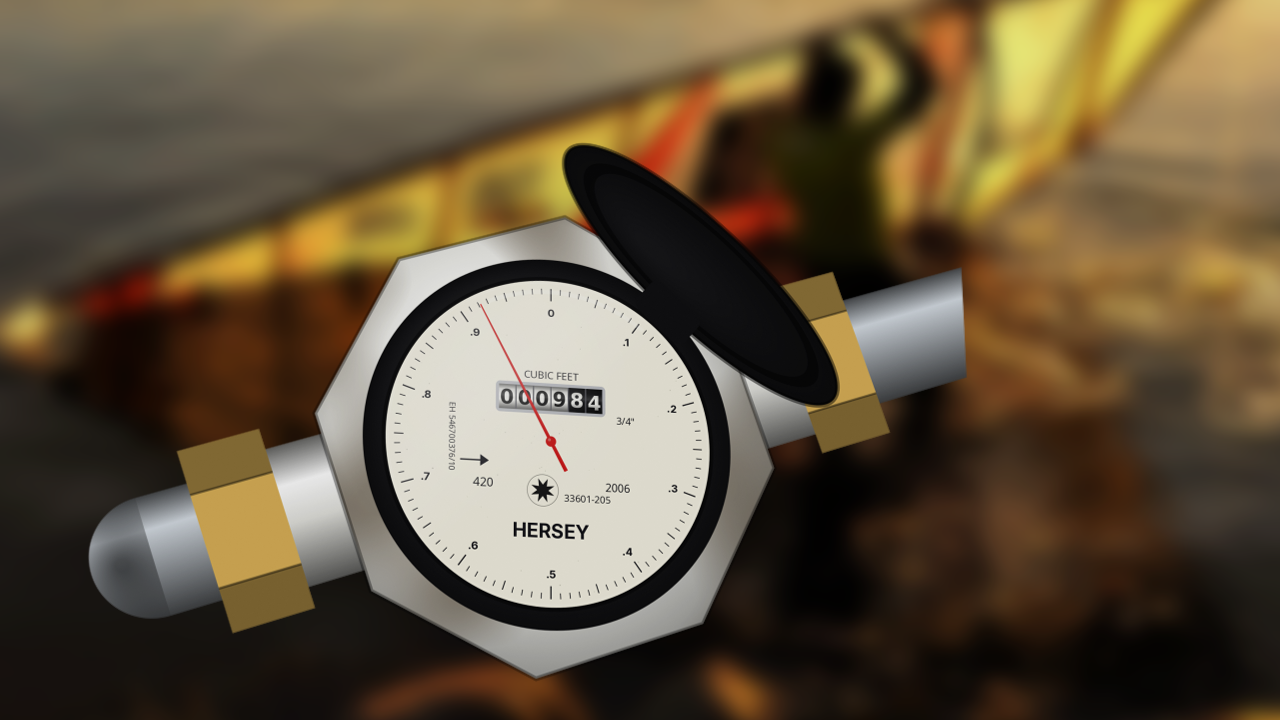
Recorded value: 983.92 ft³
